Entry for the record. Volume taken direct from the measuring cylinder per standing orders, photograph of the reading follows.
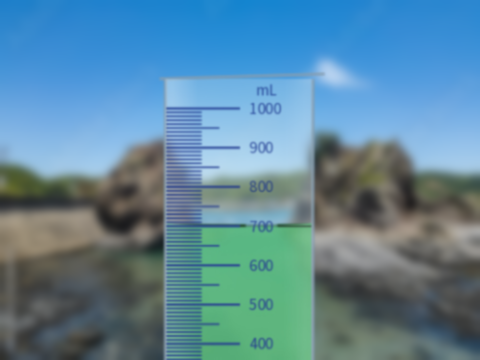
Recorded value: 700 mL
